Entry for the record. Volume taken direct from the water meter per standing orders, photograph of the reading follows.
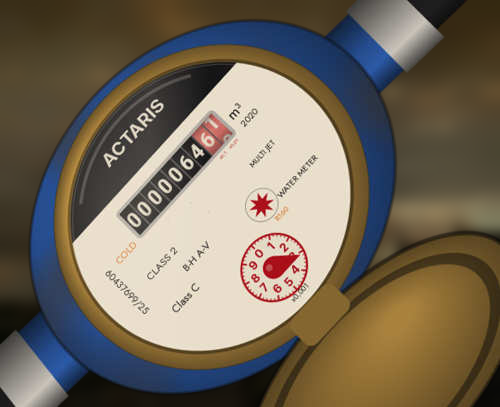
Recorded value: 64.613 m³
